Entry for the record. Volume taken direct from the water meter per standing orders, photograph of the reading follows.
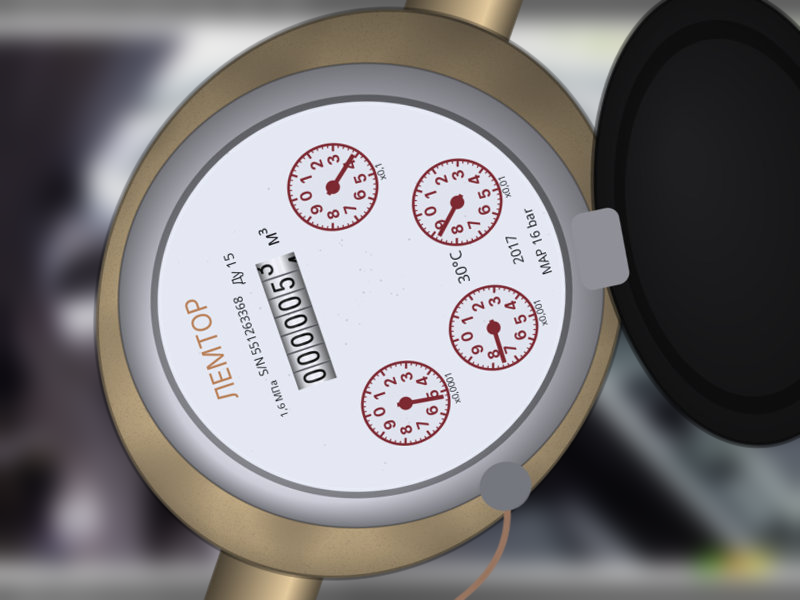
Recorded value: 53.3875 m³
